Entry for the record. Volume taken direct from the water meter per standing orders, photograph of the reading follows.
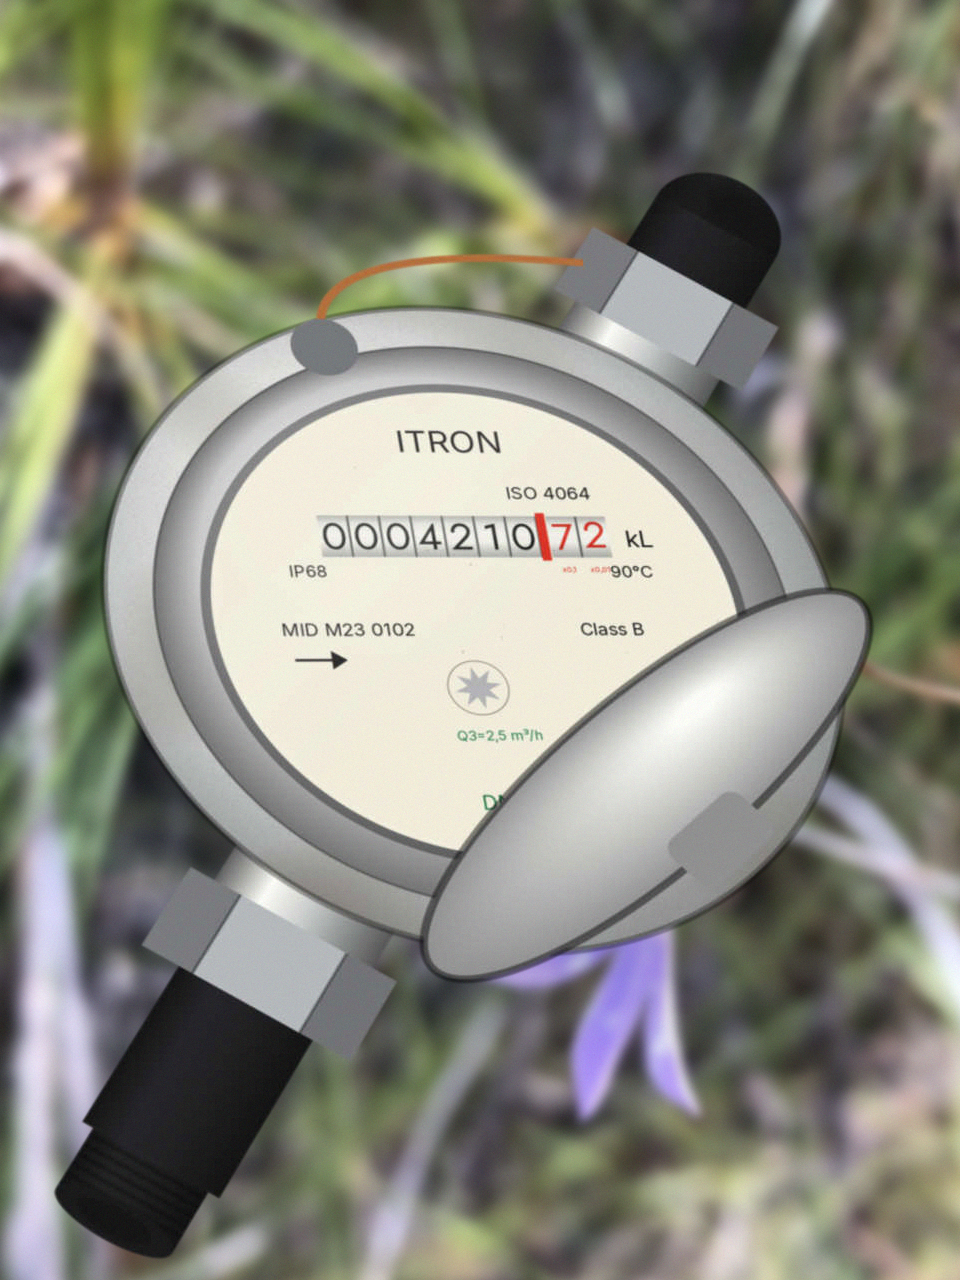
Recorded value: 4210.72 kL
